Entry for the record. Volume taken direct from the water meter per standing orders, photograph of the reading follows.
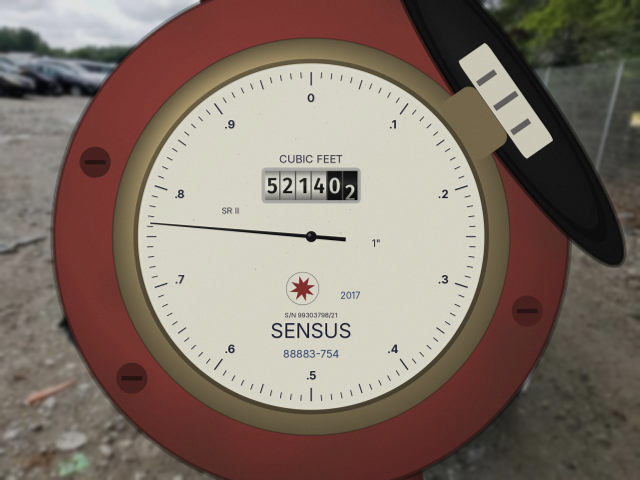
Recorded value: 521401.76 ft³
